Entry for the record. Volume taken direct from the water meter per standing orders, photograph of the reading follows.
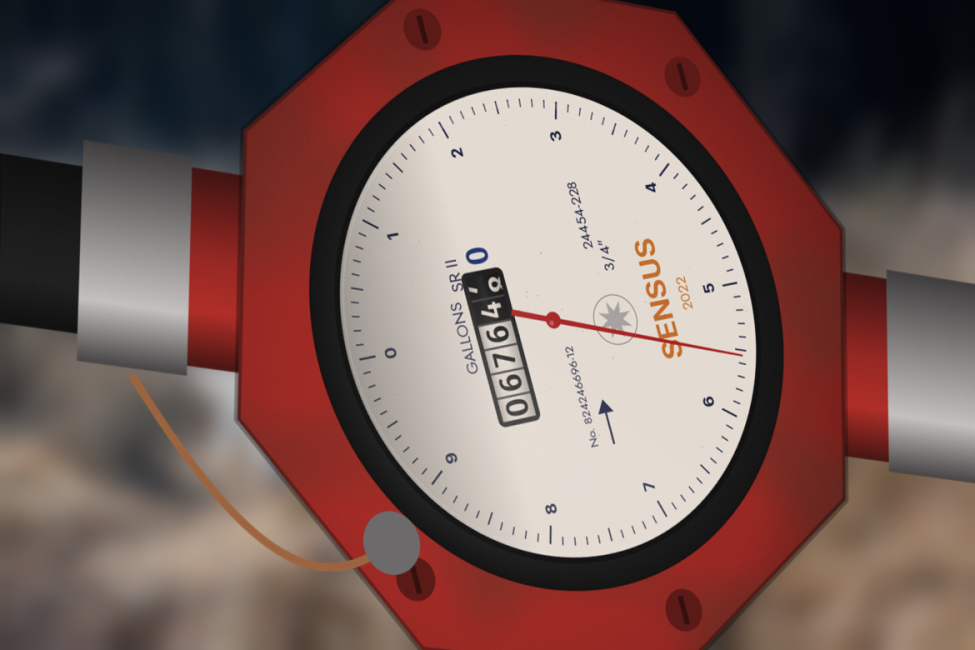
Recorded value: 676475.5 gal
